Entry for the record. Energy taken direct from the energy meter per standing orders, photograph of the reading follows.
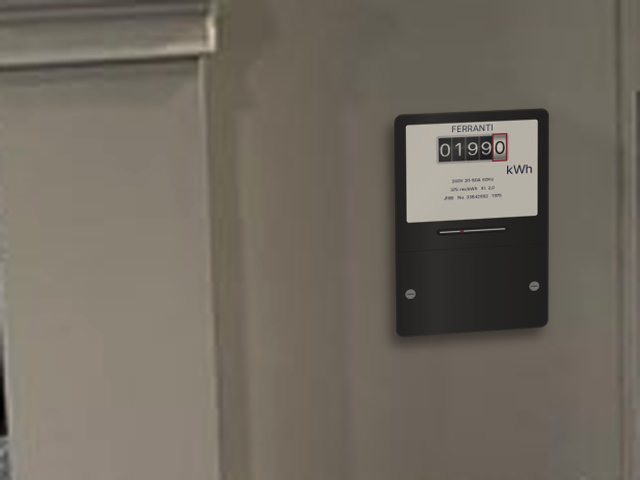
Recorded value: 199.0 kWh
